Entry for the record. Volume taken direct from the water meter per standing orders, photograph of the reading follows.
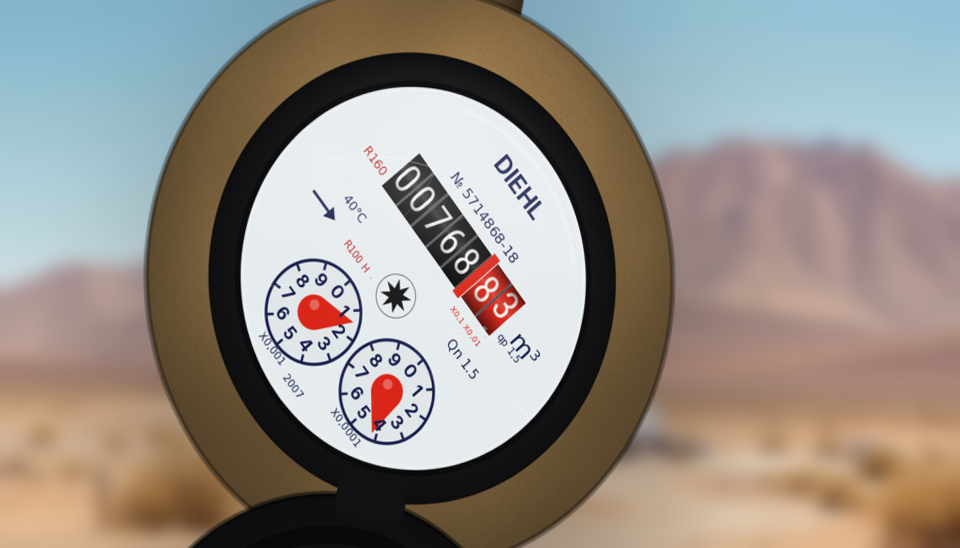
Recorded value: 768.8314 m³
